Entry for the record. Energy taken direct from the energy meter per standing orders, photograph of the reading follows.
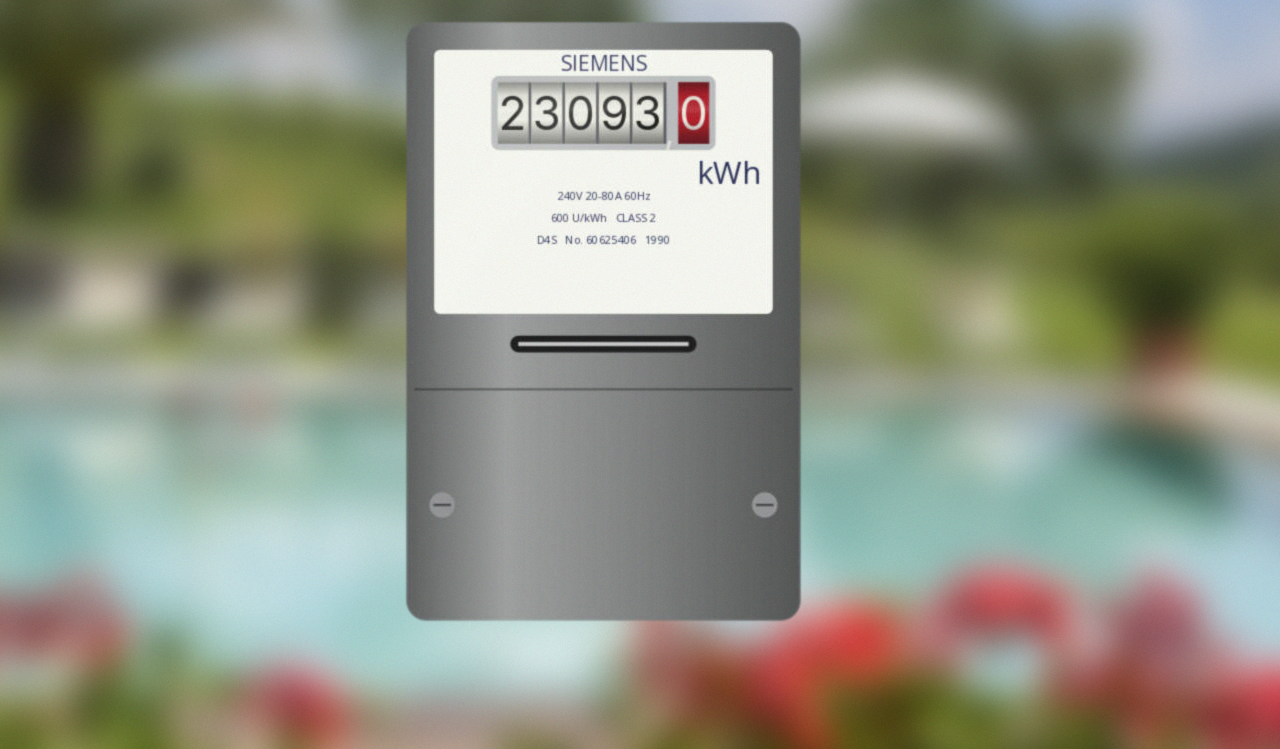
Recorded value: 23093.0 kWh
